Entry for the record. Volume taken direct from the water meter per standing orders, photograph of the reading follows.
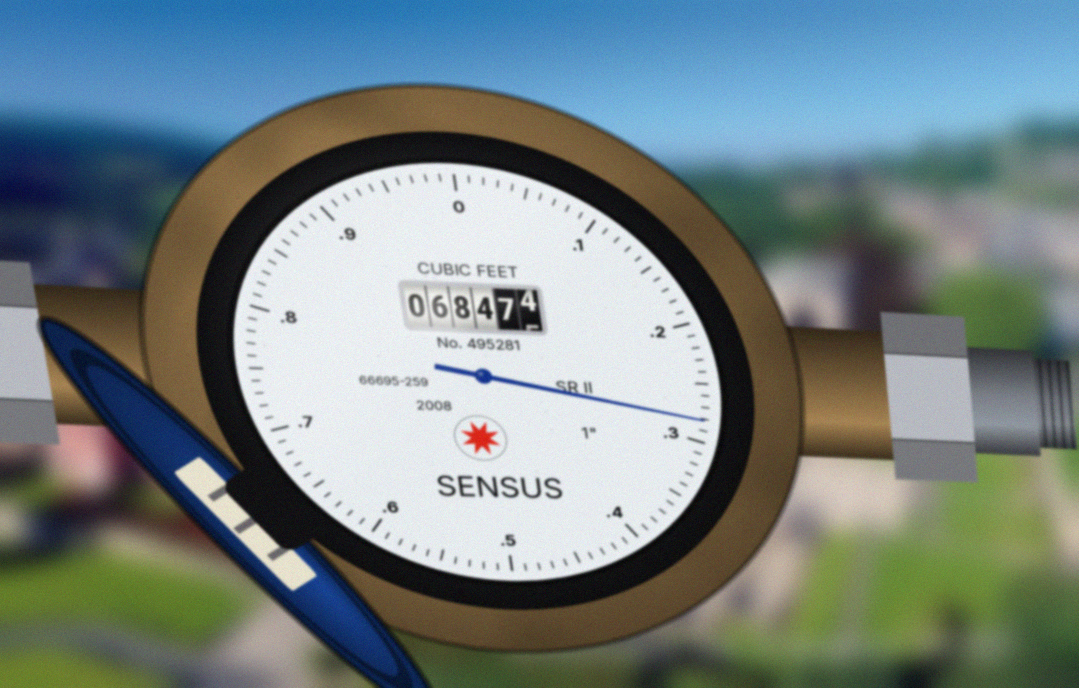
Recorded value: 68474.28 ft³
